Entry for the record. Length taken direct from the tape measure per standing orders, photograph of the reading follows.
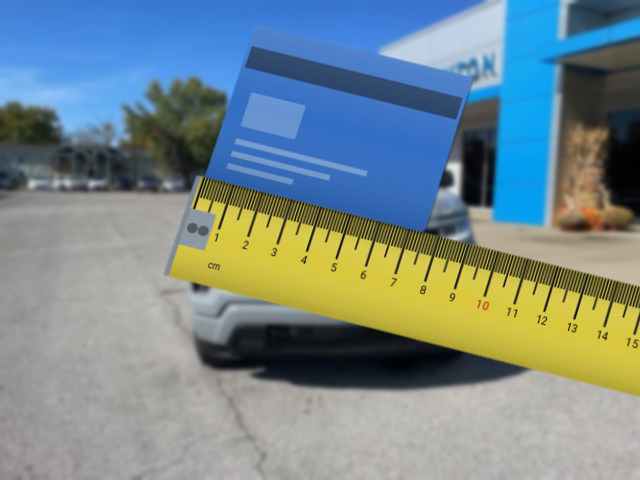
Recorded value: 7.5 cm
